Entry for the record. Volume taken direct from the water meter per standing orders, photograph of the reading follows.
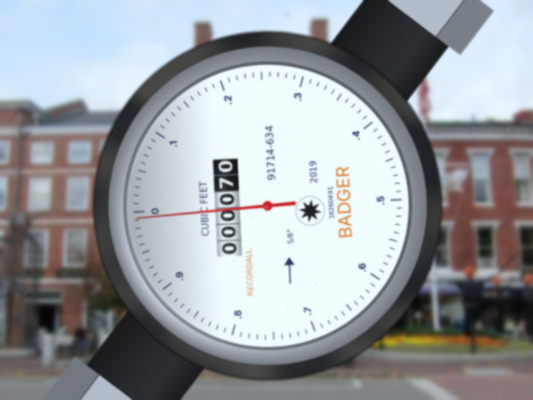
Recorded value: 69.99 ft³
